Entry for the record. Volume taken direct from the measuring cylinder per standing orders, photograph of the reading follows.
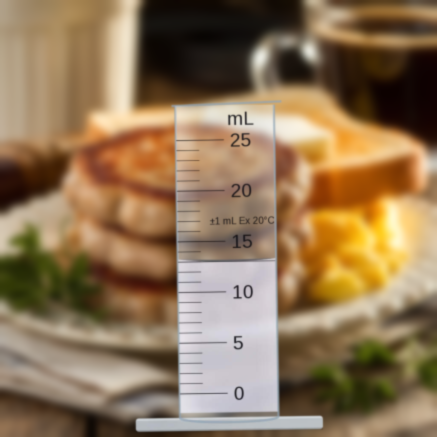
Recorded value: 13 mL
